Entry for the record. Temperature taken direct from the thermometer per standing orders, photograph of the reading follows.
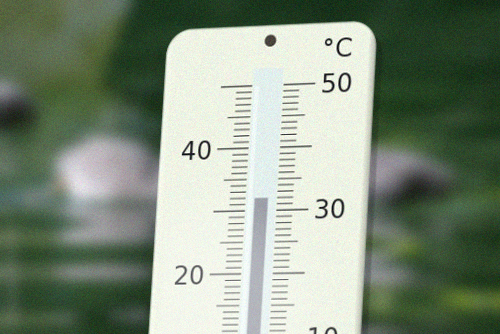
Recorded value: 32 °C
